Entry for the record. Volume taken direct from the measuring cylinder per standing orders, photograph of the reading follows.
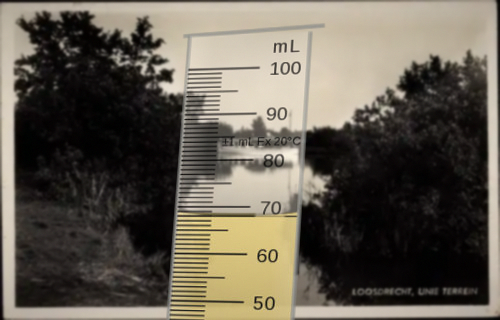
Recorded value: 68 mL
